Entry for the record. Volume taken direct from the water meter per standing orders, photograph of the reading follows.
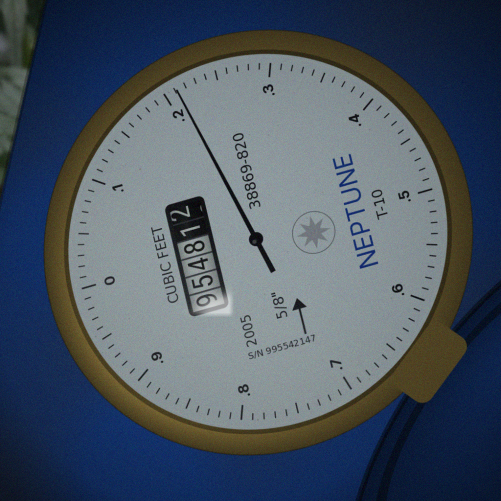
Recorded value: 954812.21 ft³
